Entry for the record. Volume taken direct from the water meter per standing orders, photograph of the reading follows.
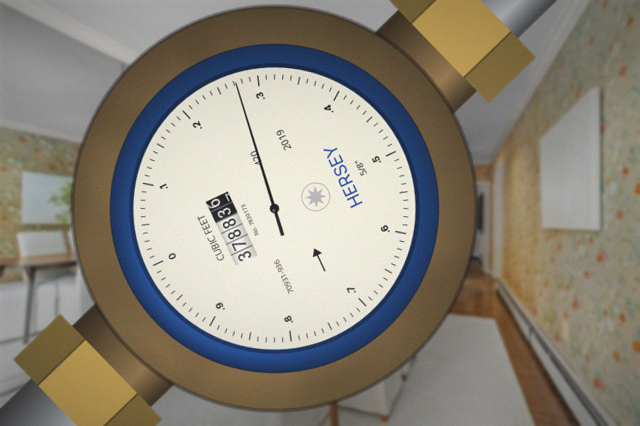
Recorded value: 378836.27 ft³
